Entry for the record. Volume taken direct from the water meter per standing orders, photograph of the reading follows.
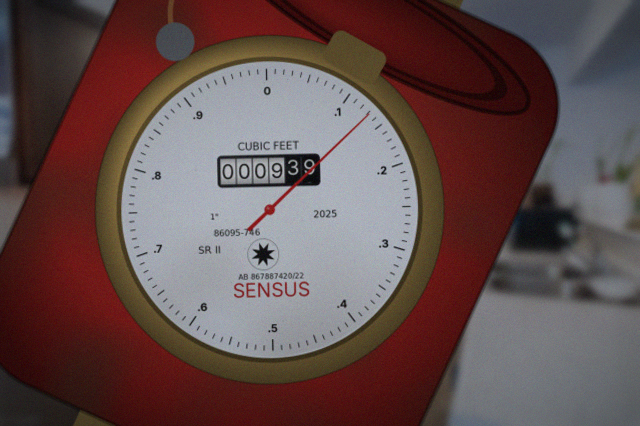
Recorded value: 939.13 ft³
